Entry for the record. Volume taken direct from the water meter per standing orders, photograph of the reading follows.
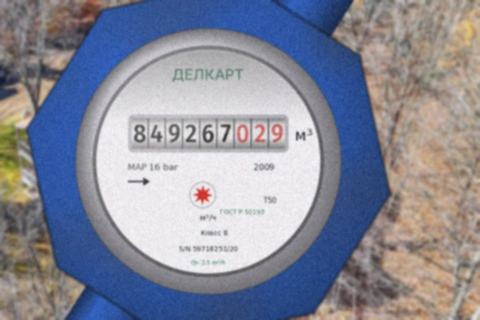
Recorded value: 849267.029 m³
